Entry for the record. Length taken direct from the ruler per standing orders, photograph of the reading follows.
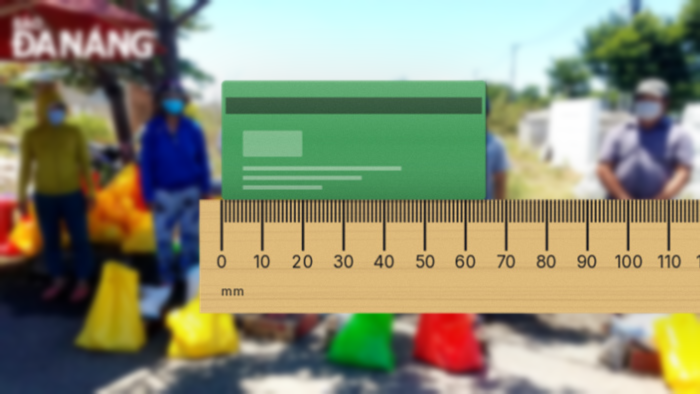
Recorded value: 65 mm
